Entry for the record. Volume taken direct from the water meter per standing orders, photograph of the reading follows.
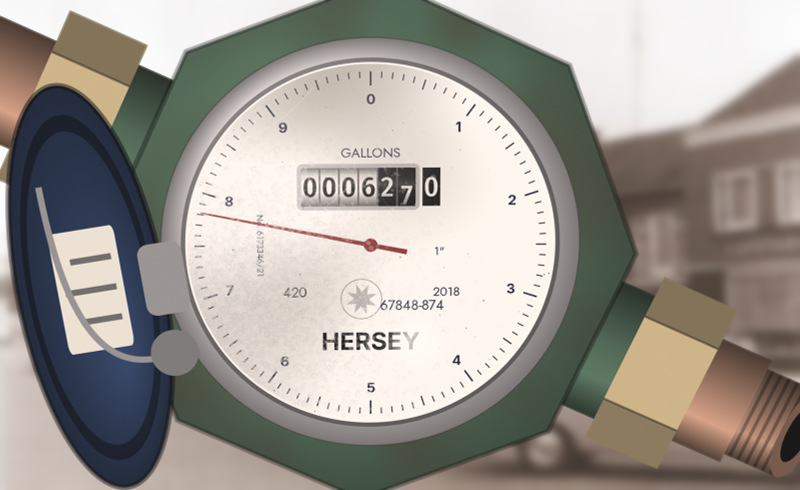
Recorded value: 6267.8 gal
